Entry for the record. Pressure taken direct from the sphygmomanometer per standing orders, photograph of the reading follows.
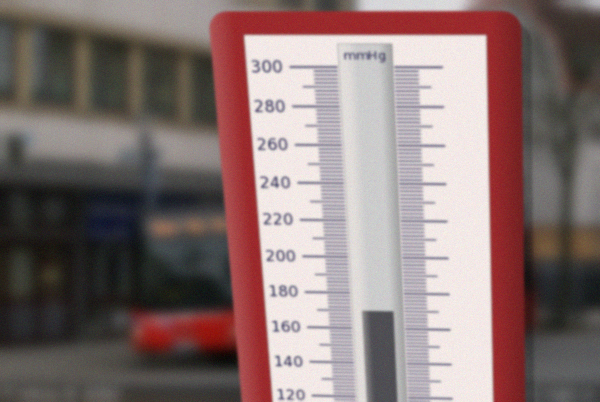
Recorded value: 170 mmHg
